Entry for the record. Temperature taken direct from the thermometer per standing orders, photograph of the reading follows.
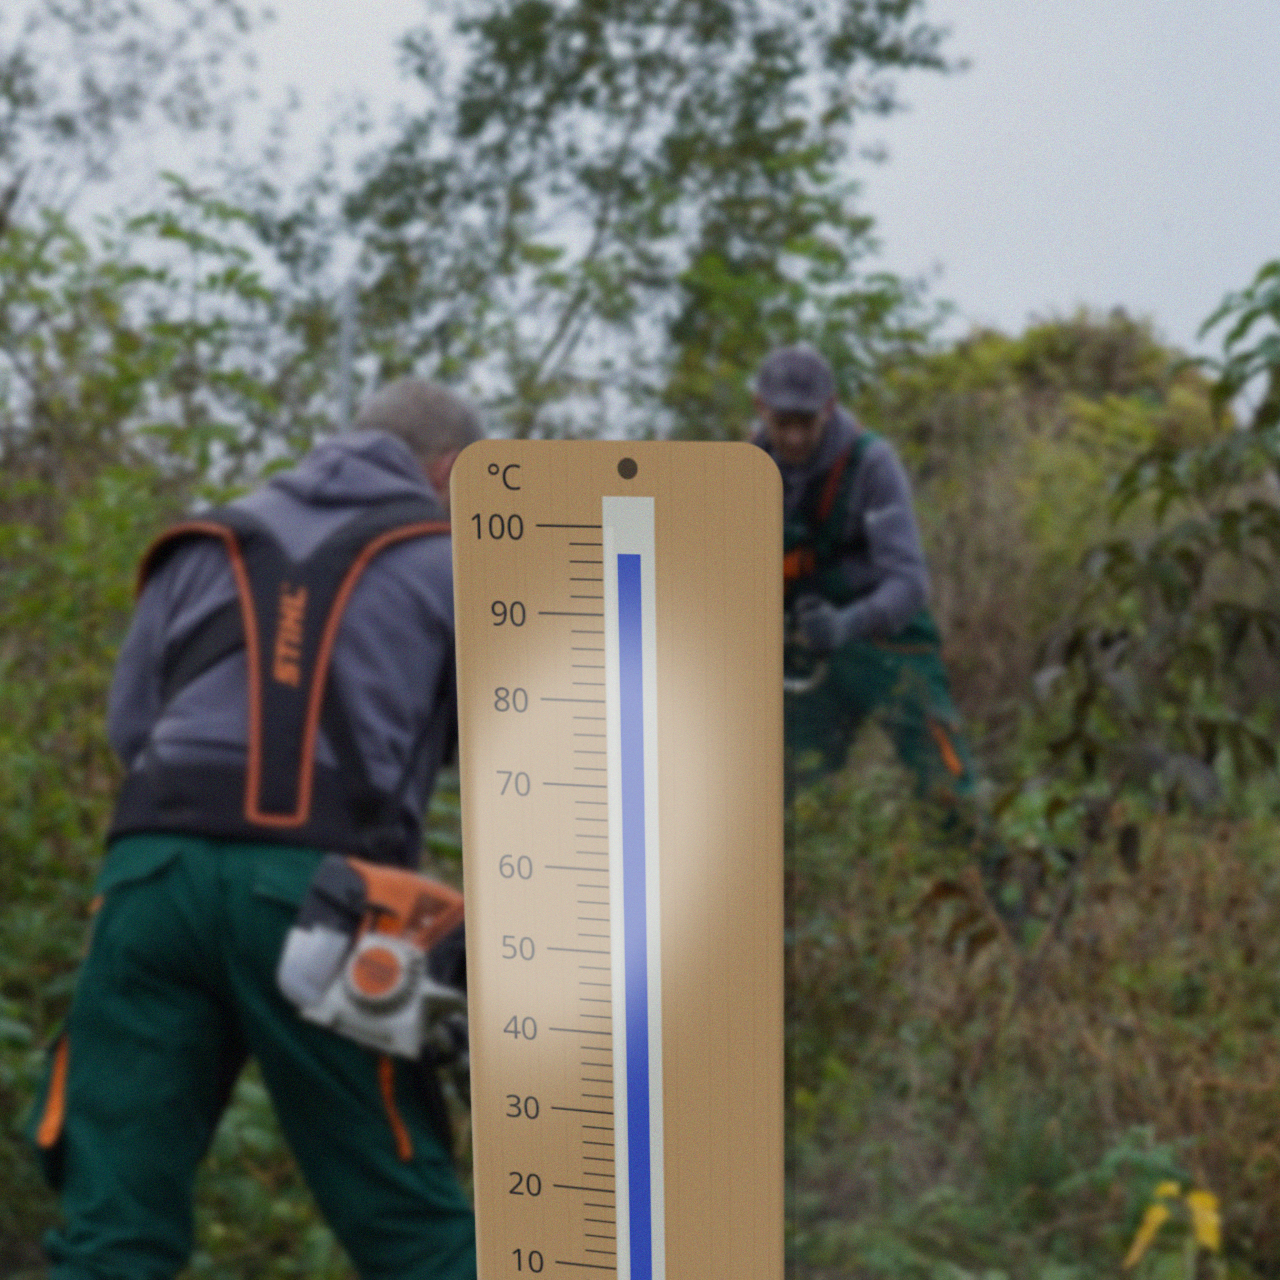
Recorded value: 97 °C
